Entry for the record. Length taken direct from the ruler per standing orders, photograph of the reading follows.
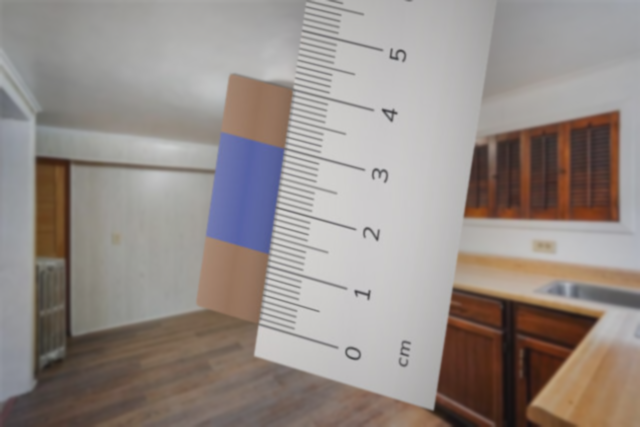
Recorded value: 4 cm
